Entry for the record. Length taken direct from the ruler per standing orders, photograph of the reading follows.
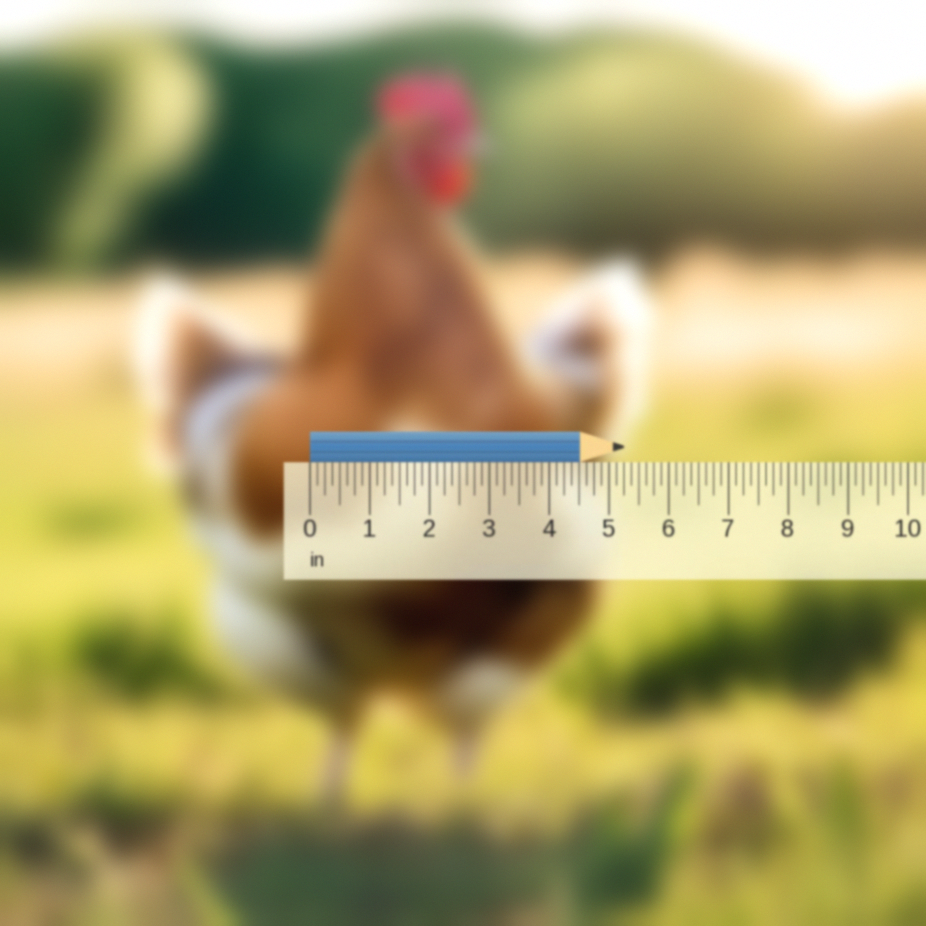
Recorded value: 5.25 in
